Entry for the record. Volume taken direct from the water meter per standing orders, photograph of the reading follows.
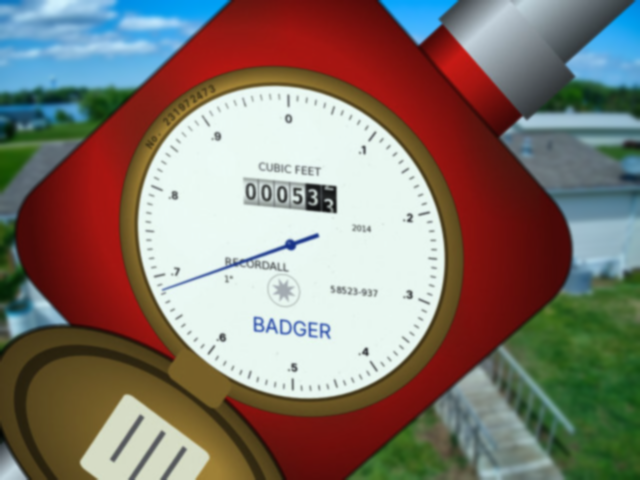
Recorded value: 532.68 ft³
